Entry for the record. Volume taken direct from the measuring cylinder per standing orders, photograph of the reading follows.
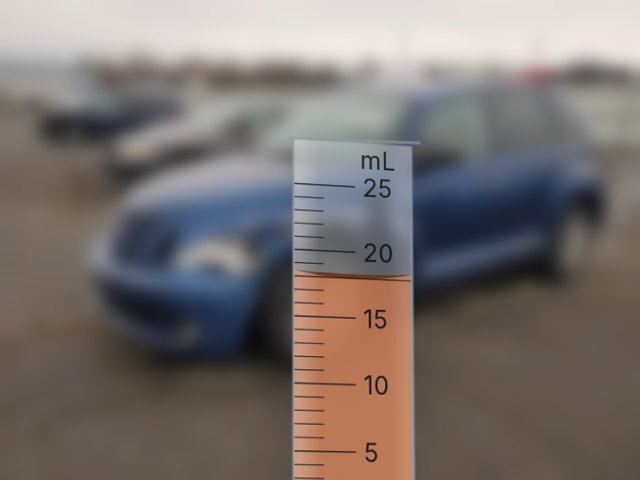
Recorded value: 18 mL
